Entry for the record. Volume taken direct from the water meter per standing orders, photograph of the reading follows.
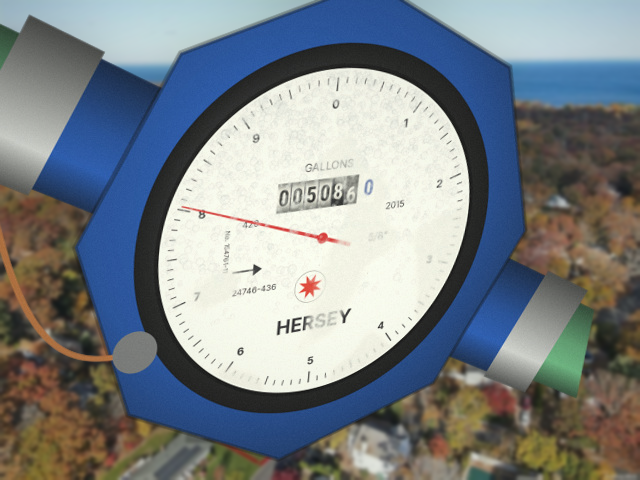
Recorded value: 50858.0 gal
